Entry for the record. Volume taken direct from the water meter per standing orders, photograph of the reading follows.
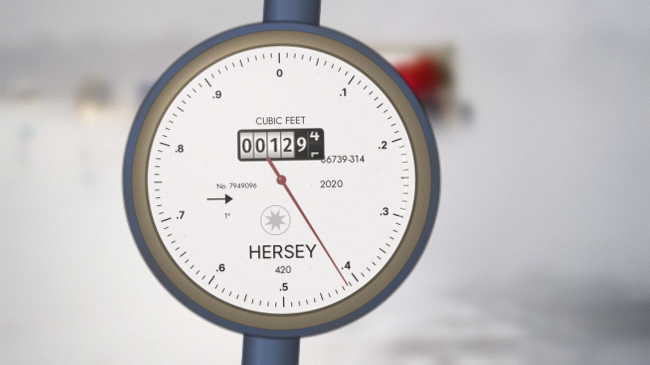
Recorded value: 1294.41 ft³
